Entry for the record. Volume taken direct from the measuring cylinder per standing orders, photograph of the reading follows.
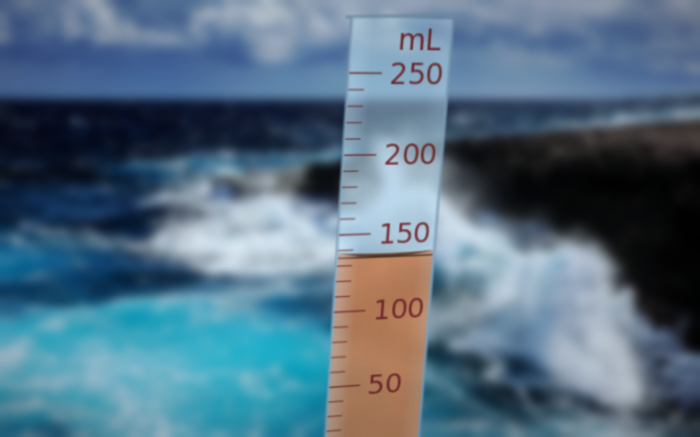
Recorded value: 135 mL
